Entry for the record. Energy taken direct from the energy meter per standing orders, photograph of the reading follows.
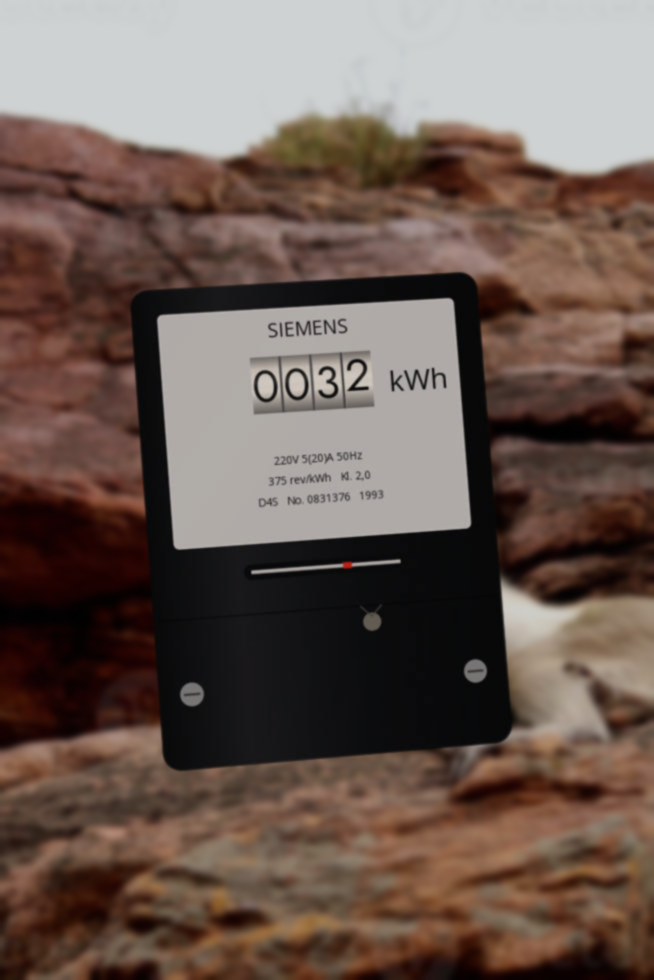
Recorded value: 32 kWh
